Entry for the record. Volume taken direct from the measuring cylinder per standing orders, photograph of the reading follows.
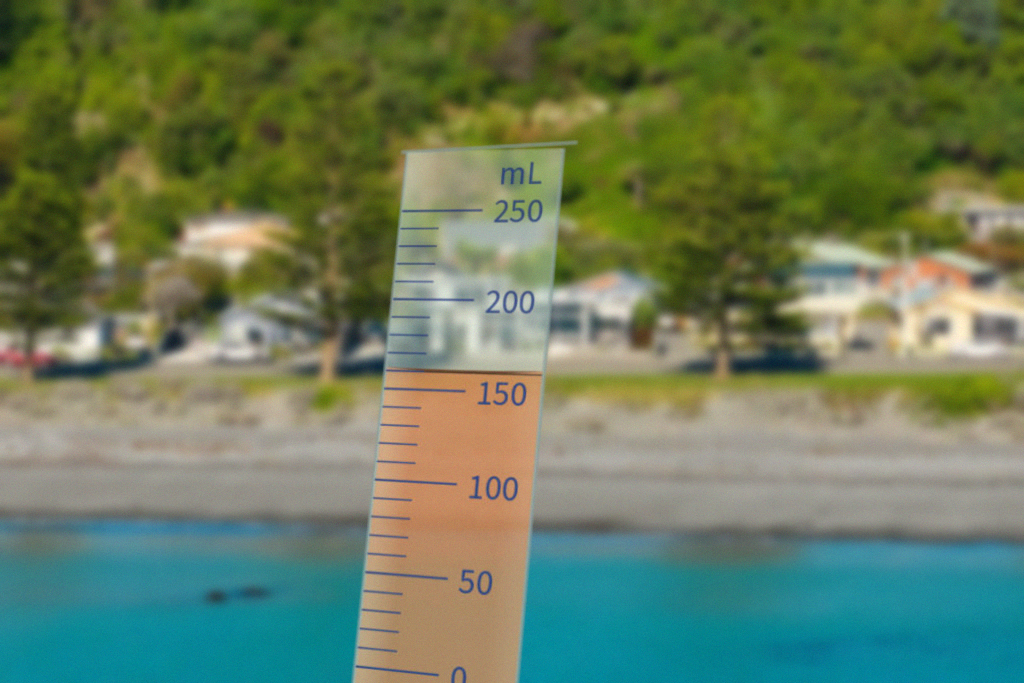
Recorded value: 160 mL
